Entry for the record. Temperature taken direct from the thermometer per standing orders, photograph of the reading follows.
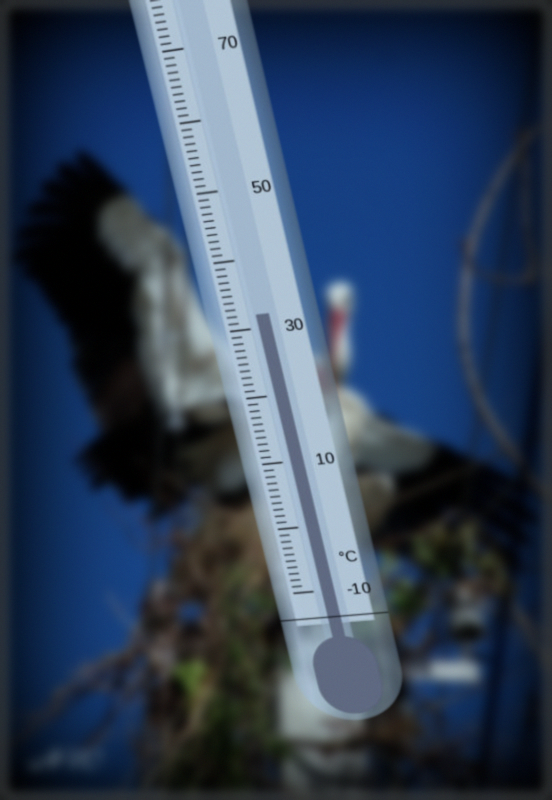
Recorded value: 32 °C
